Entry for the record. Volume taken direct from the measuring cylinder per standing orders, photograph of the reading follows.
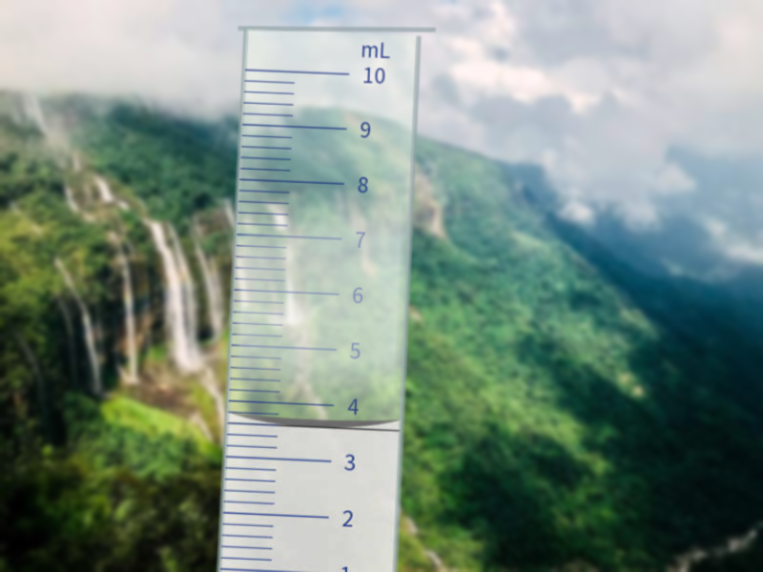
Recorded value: 3.6 mL
